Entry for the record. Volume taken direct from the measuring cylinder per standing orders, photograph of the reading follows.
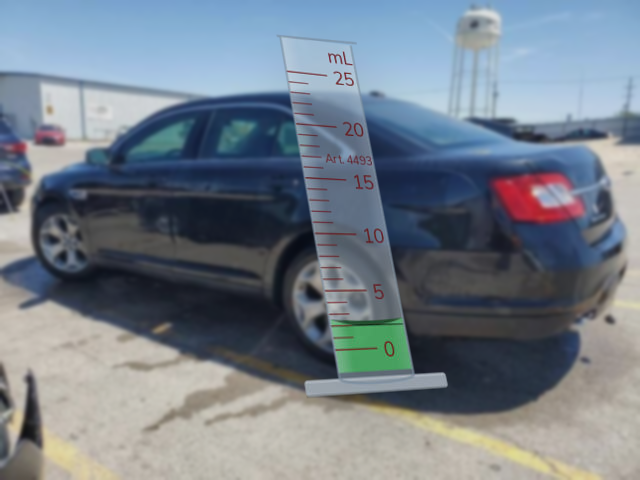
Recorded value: 2 mL
